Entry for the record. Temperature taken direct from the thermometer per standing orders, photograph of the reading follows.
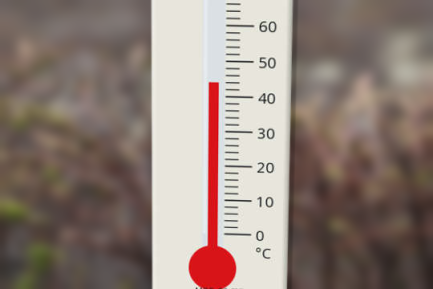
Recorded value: 44 °C
